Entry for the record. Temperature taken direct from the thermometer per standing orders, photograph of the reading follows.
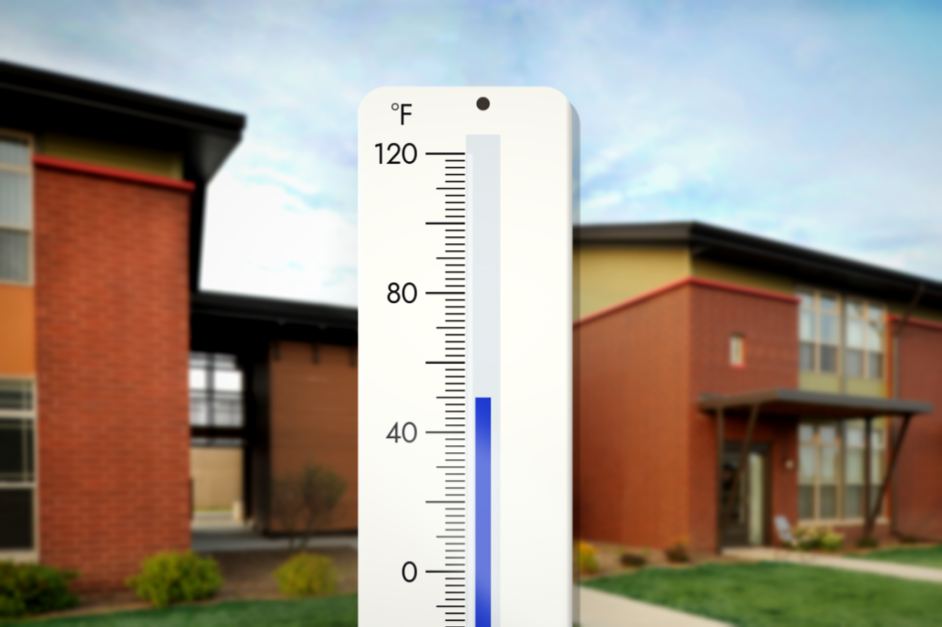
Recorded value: 50 °F
